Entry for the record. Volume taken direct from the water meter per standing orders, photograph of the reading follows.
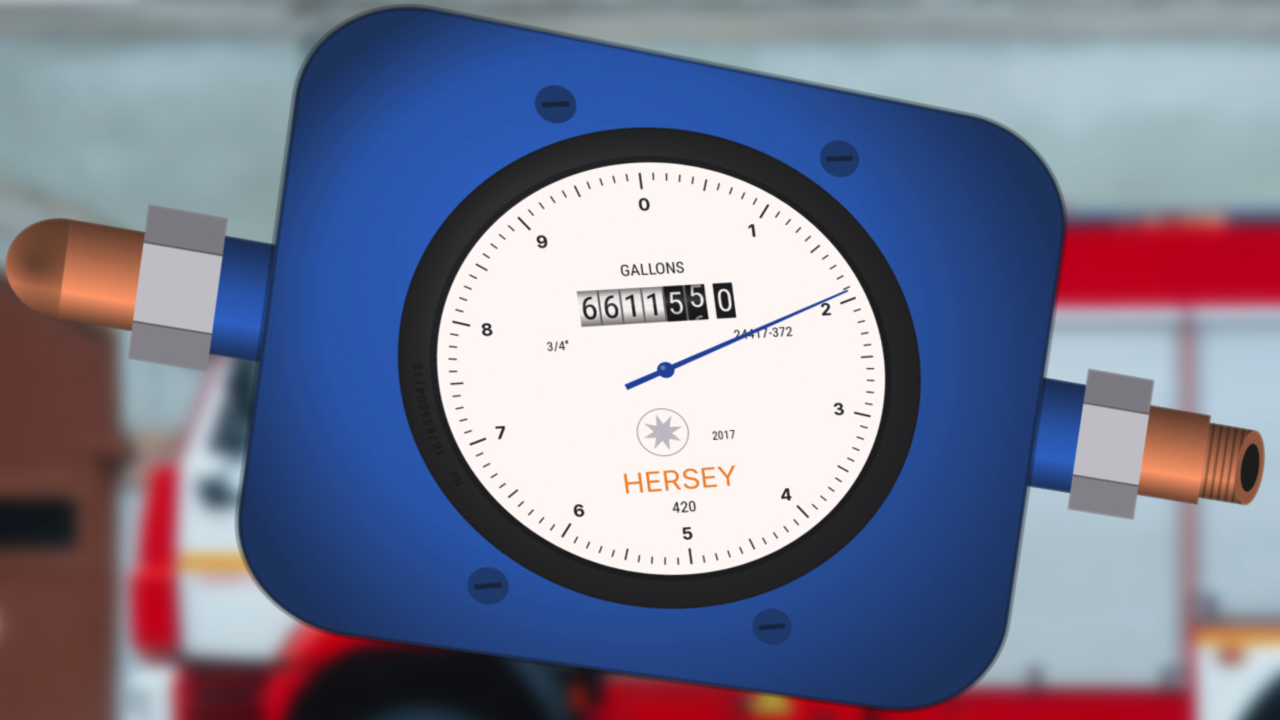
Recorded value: 6611551.9 gal
